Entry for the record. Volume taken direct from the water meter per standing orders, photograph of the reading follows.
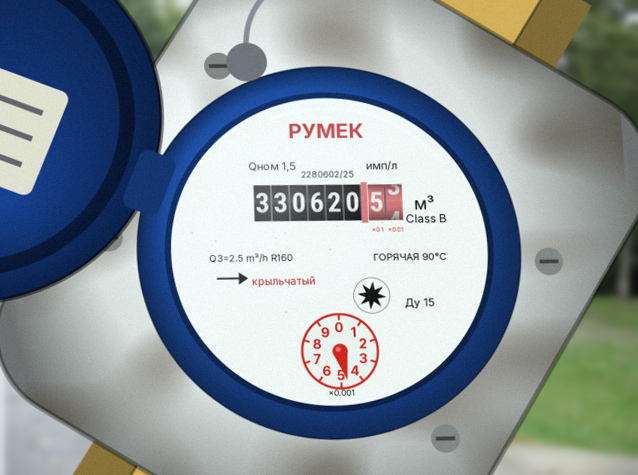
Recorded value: 330620.534 m³
